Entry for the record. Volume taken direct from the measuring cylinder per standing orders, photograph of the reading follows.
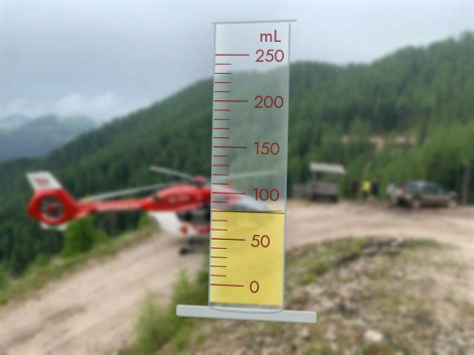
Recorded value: 80 mL
